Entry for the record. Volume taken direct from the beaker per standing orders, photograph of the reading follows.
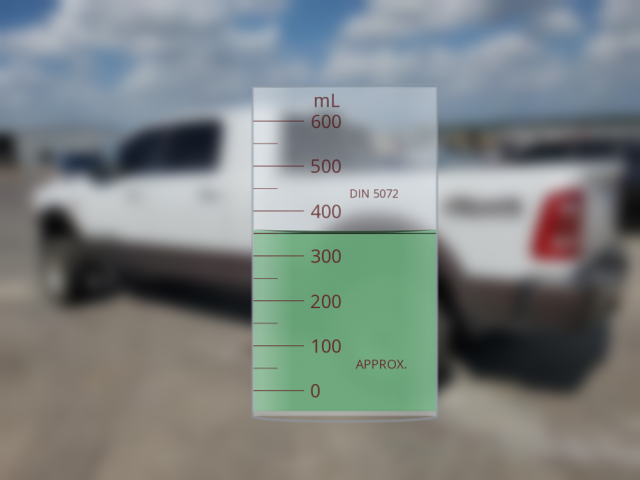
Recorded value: 350 mL
